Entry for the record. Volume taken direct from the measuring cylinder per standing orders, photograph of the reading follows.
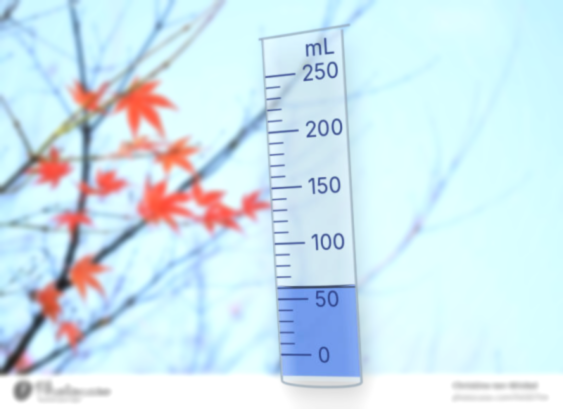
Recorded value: 60 mL
